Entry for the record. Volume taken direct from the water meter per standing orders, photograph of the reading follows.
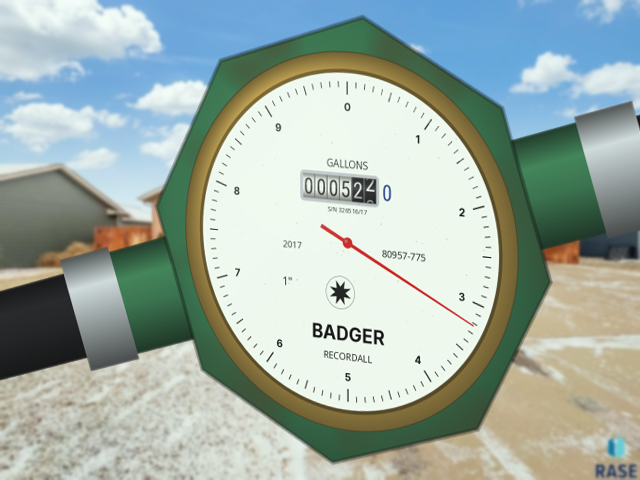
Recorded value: 5223.2 gal
